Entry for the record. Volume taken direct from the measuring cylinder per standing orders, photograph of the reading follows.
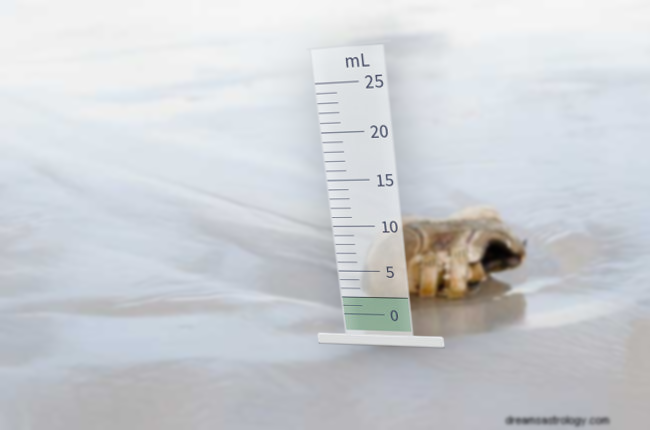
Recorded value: 2 mL
